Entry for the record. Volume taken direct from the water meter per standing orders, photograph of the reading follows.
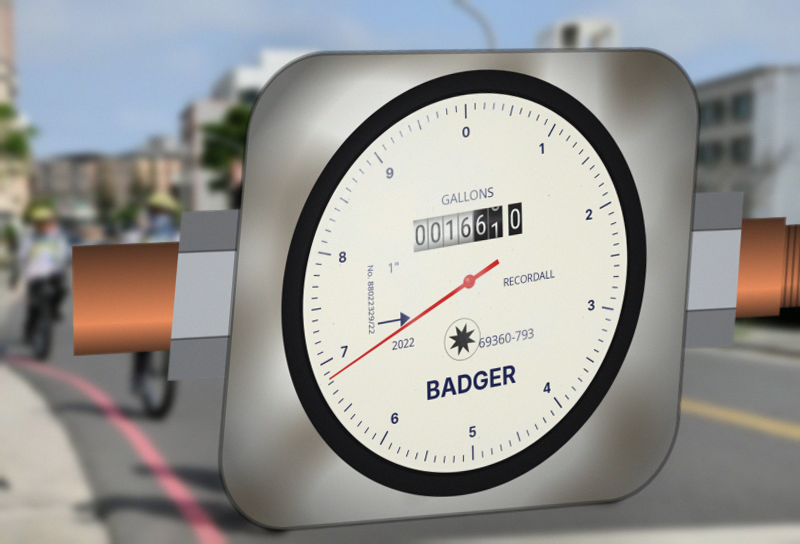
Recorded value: 16606.8 gal
